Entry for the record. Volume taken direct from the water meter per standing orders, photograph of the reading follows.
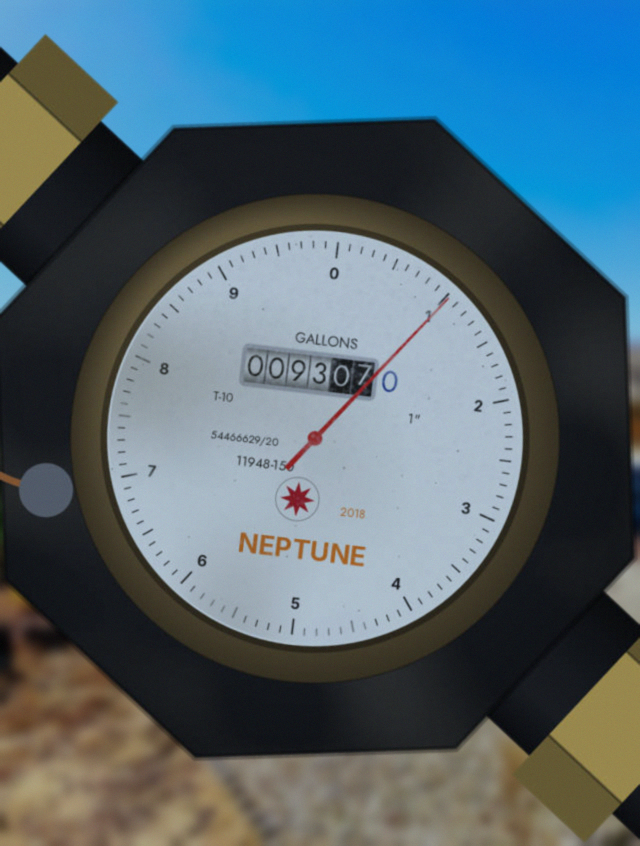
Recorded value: 93071.0 gal
